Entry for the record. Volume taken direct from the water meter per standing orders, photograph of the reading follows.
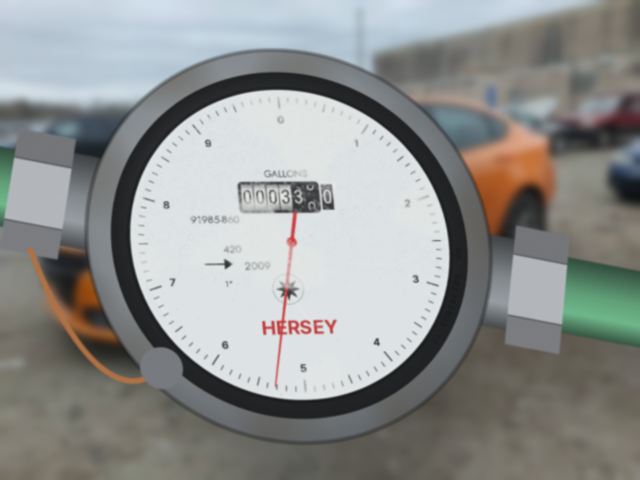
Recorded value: 3385.3 gal
